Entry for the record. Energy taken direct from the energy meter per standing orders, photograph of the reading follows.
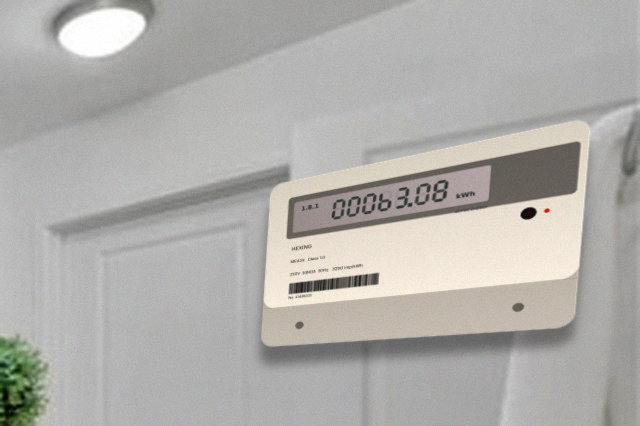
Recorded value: 63.08 kWh
